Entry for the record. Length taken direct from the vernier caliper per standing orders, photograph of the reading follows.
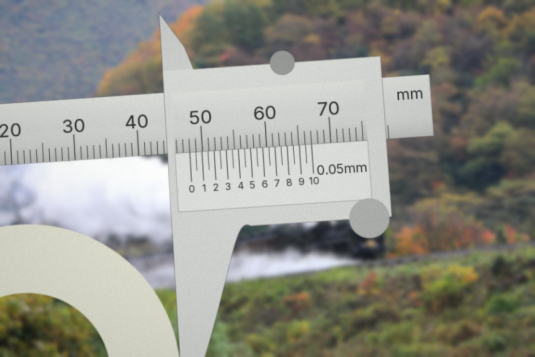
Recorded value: 48.0 mm
